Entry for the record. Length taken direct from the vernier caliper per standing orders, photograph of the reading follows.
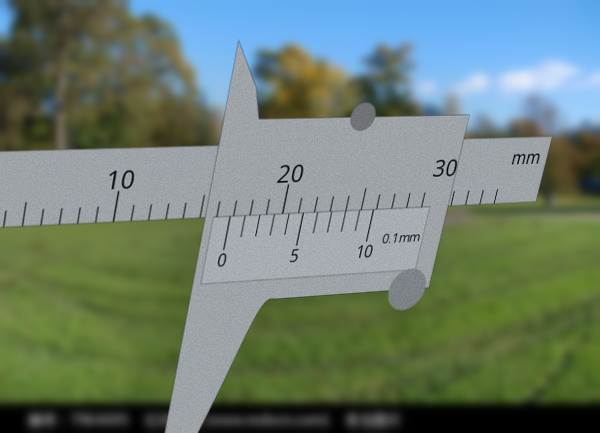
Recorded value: 16.8 mm
